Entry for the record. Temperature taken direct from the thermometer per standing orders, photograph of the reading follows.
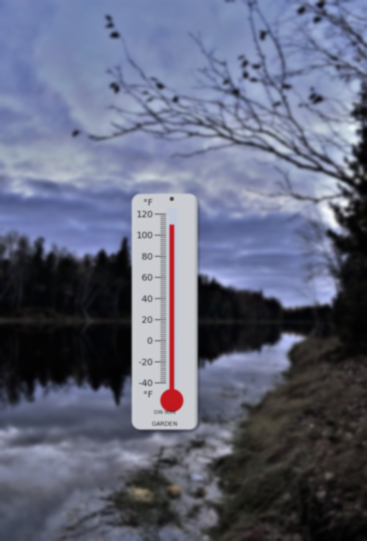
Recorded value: 110 °F
